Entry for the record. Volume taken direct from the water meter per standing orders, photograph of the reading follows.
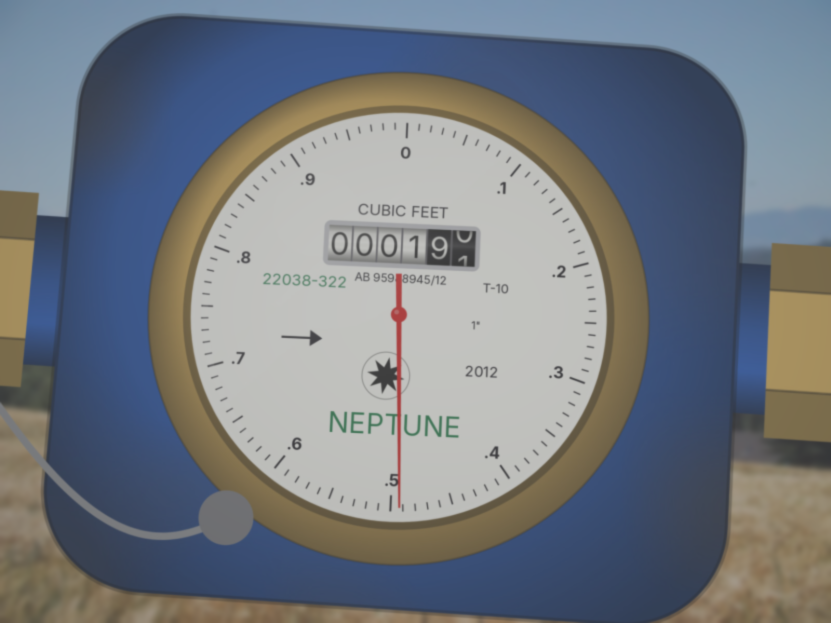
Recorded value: 190.49 ft³
